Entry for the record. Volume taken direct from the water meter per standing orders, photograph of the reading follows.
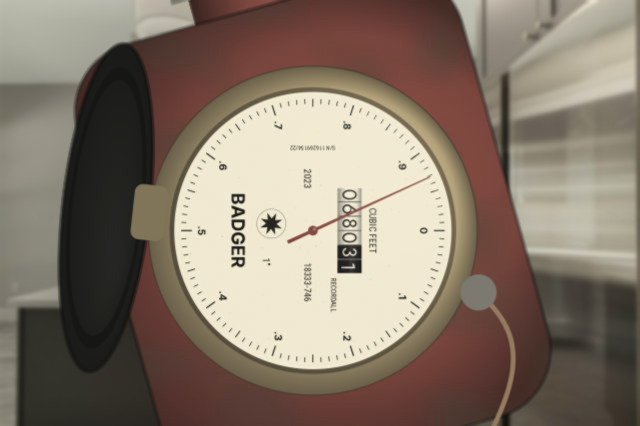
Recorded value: 68030.93 ft³
